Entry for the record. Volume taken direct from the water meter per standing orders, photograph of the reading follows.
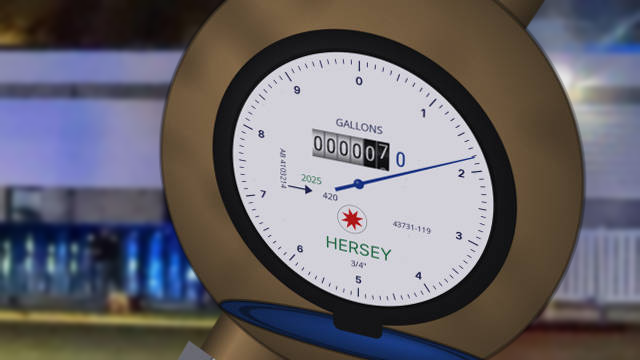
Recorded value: 71.8 gal
